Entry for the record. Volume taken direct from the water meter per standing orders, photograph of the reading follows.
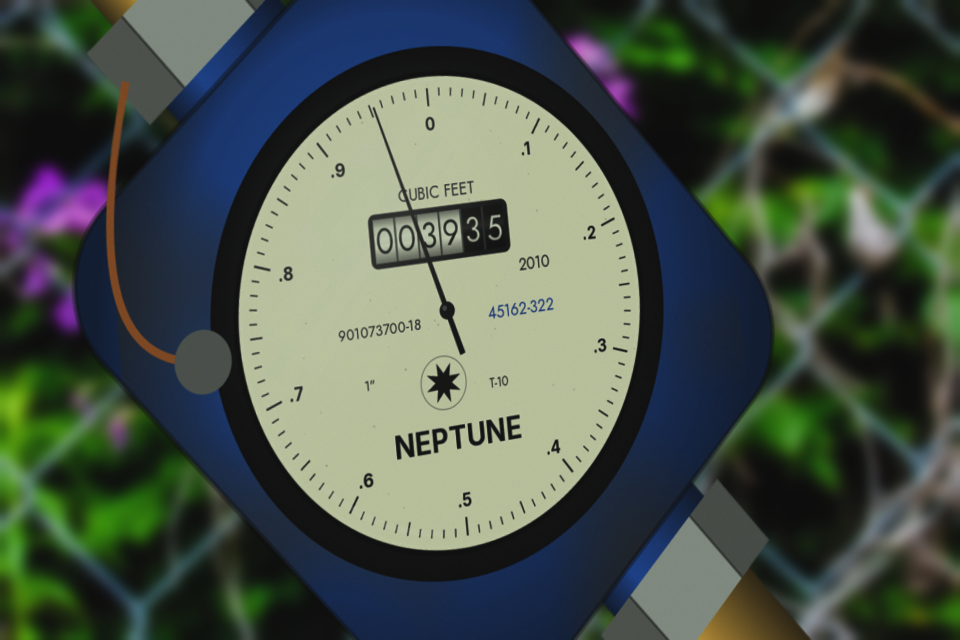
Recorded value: 3934.95 ft³
